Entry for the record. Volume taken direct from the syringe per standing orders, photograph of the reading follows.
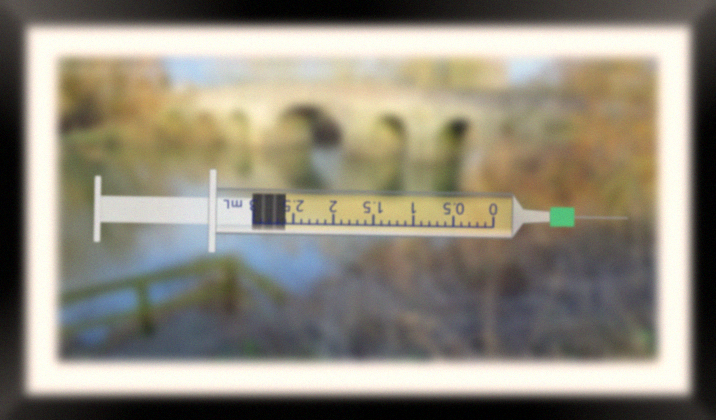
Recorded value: 2.6 mL
